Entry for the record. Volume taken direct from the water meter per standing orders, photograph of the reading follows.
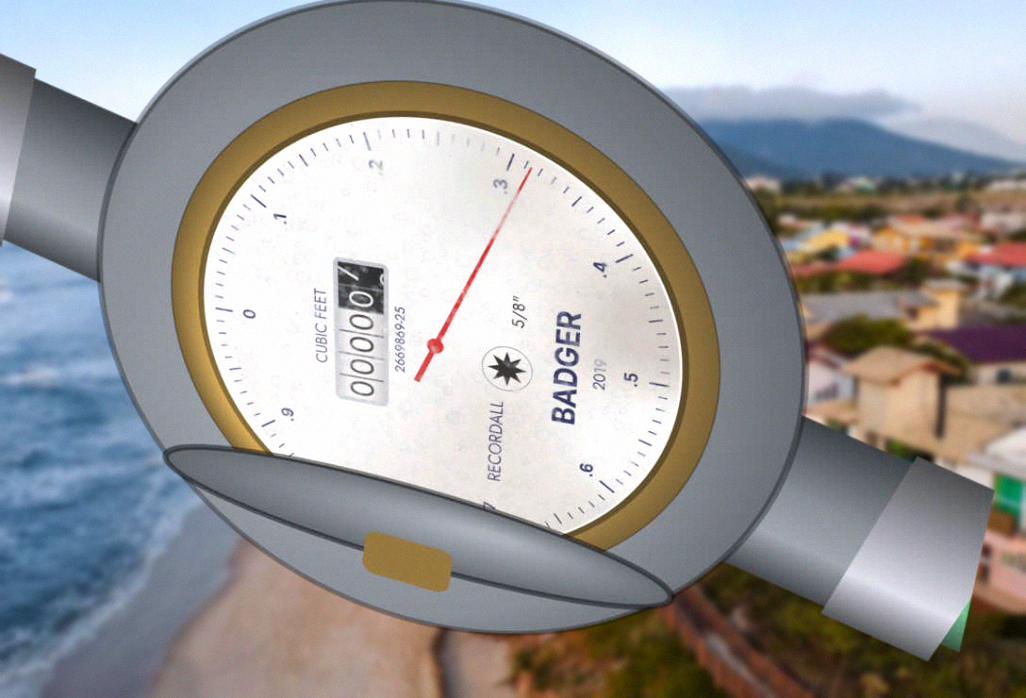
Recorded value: 7.31 ft³
